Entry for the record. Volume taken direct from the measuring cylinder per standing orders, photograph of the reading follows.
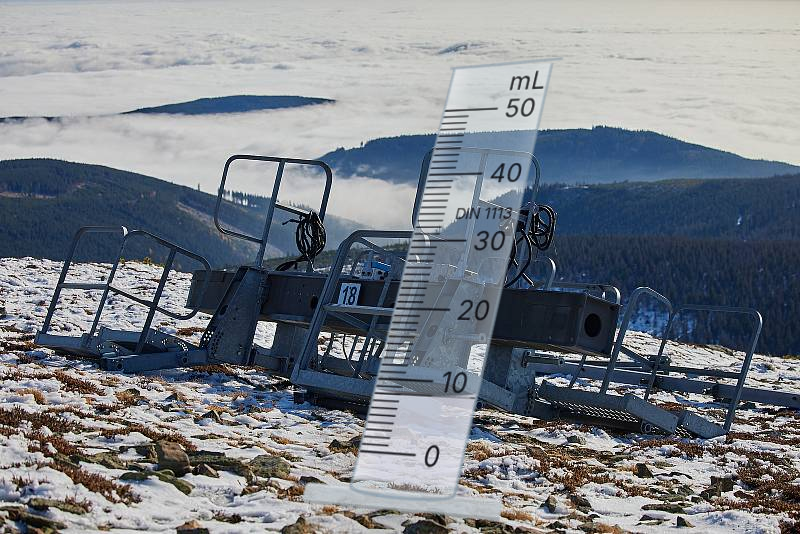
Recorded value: 8 mL
